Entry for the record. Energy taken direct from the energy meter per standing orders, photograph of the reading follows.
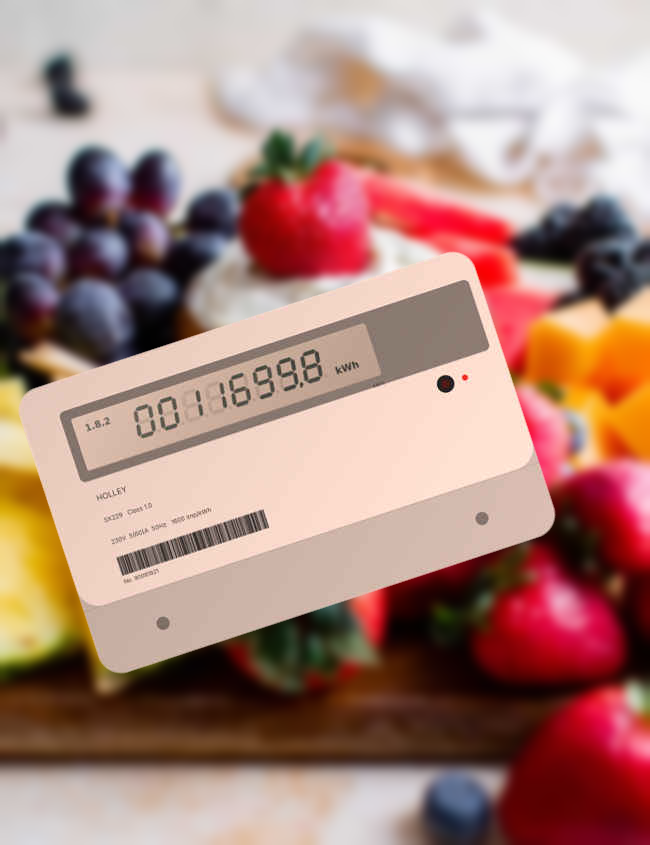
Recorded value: 11699.8 kWh
